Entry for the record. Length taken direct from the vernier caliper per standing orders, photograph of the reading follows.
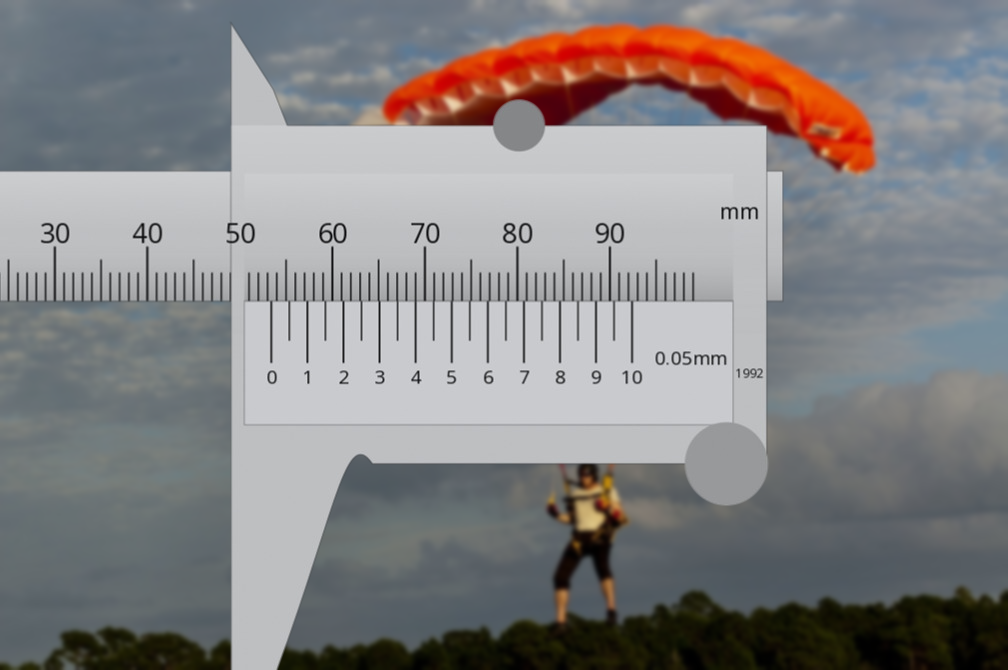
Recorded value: 53.4 mm
